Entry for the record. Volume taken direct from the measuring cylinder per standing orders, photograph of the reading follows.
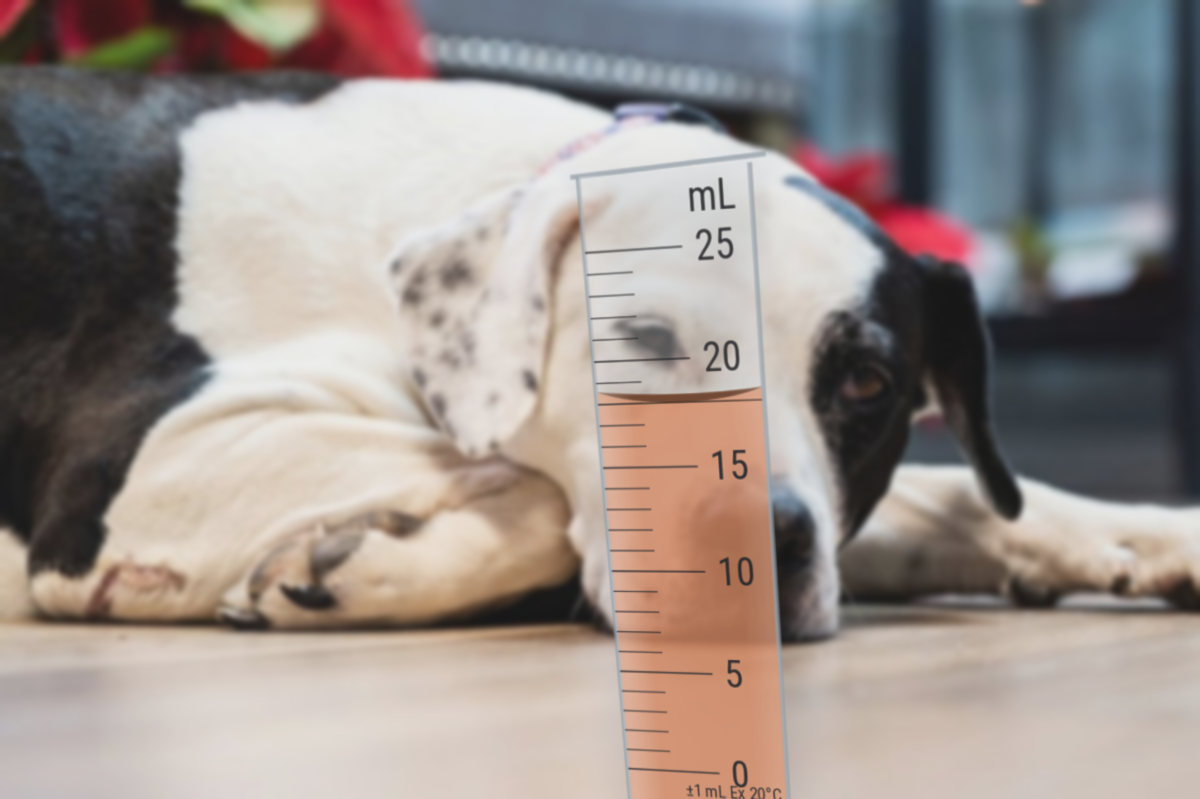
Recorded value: 18 mL
